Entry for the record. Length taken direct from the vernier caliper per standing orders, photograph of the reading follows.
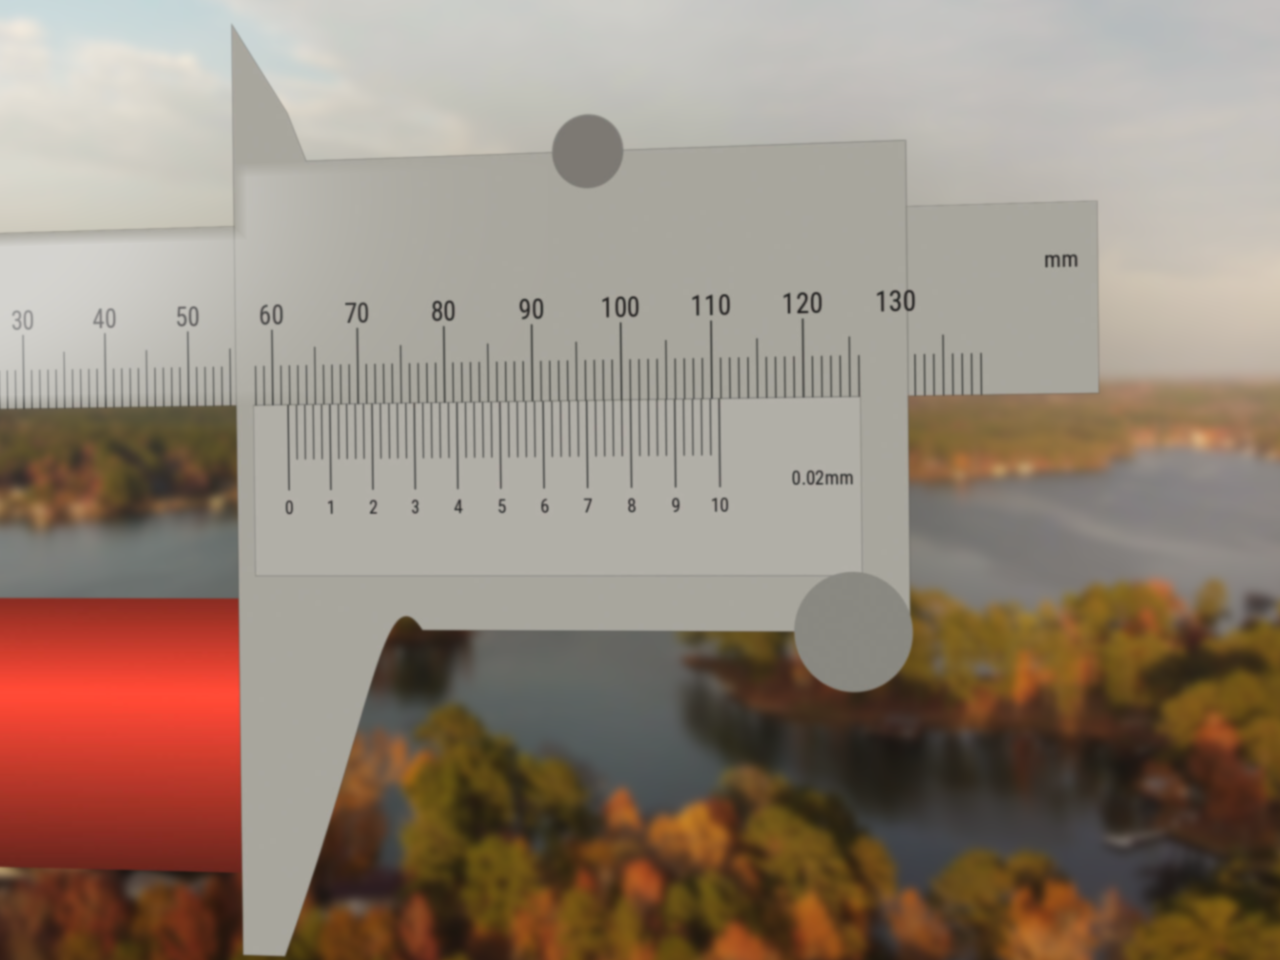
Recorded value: 61.8 mm
